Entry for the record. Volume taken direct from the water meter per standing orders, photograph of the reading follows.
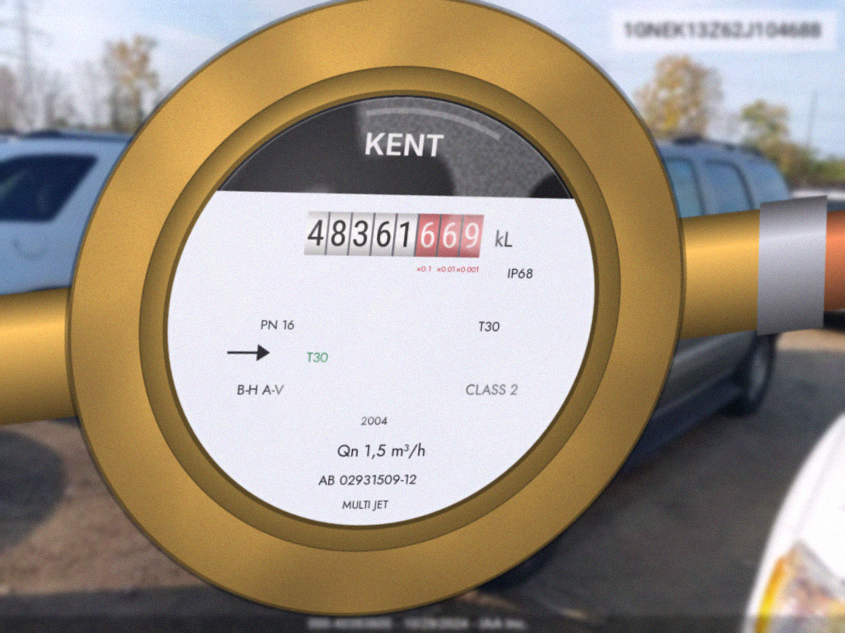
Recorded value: 48361.669 kL
